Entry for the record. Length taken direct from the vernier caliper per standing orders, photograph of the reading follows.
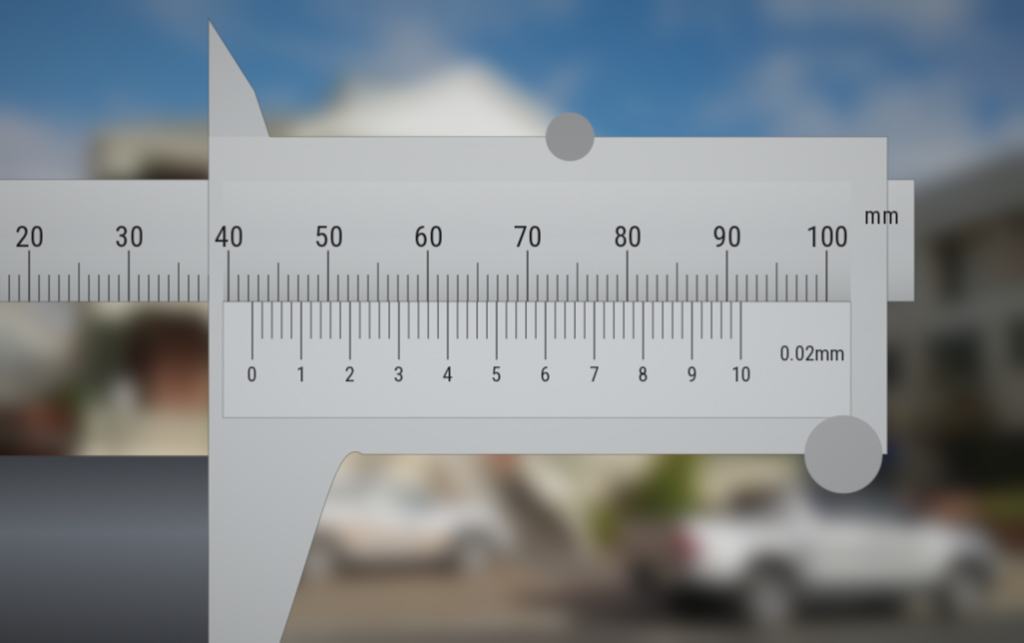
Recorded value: 42.4 mm
